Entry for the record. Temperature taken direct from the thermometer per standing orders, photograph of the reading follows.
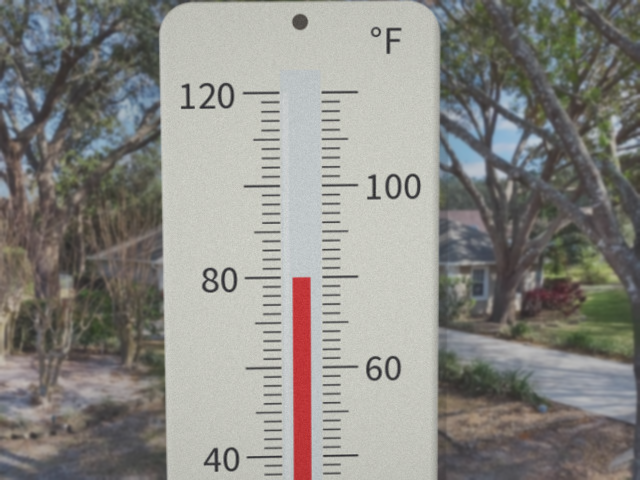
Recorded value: 80 °F
